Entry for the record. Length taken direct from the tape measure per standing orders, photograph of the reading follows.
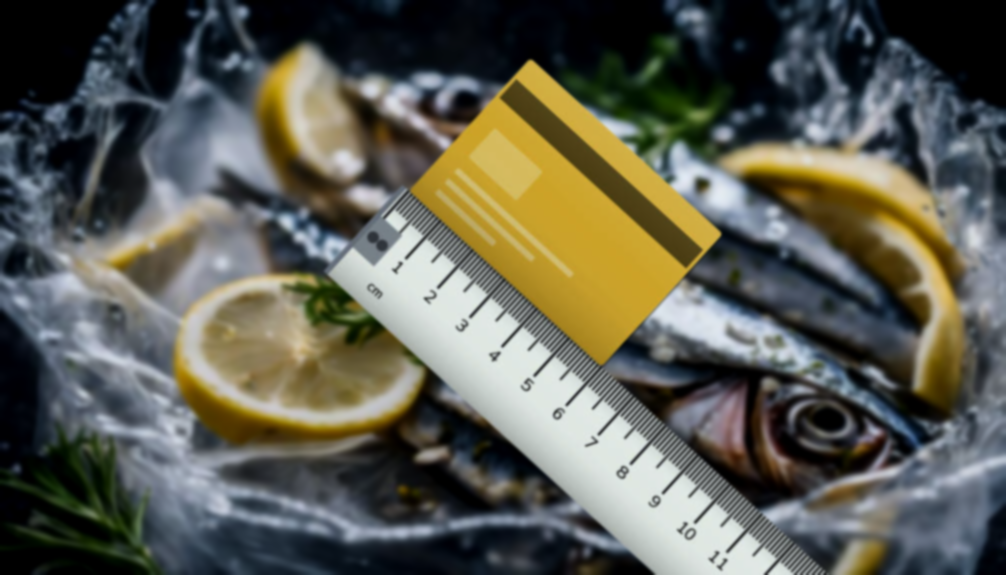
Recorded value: 6 cm
